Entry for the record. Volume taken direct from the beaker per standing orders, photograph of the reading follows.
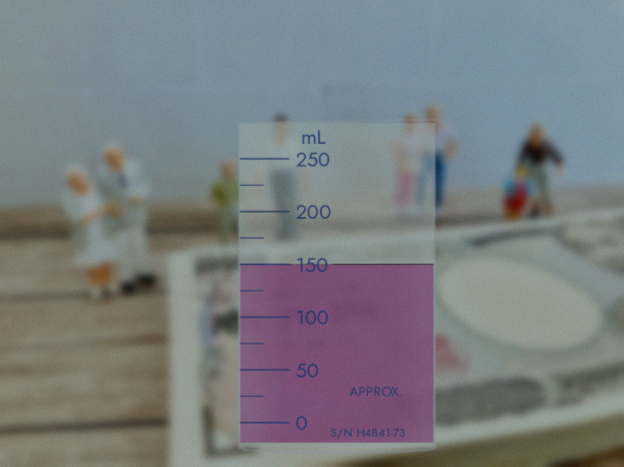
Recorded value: 150 mL
